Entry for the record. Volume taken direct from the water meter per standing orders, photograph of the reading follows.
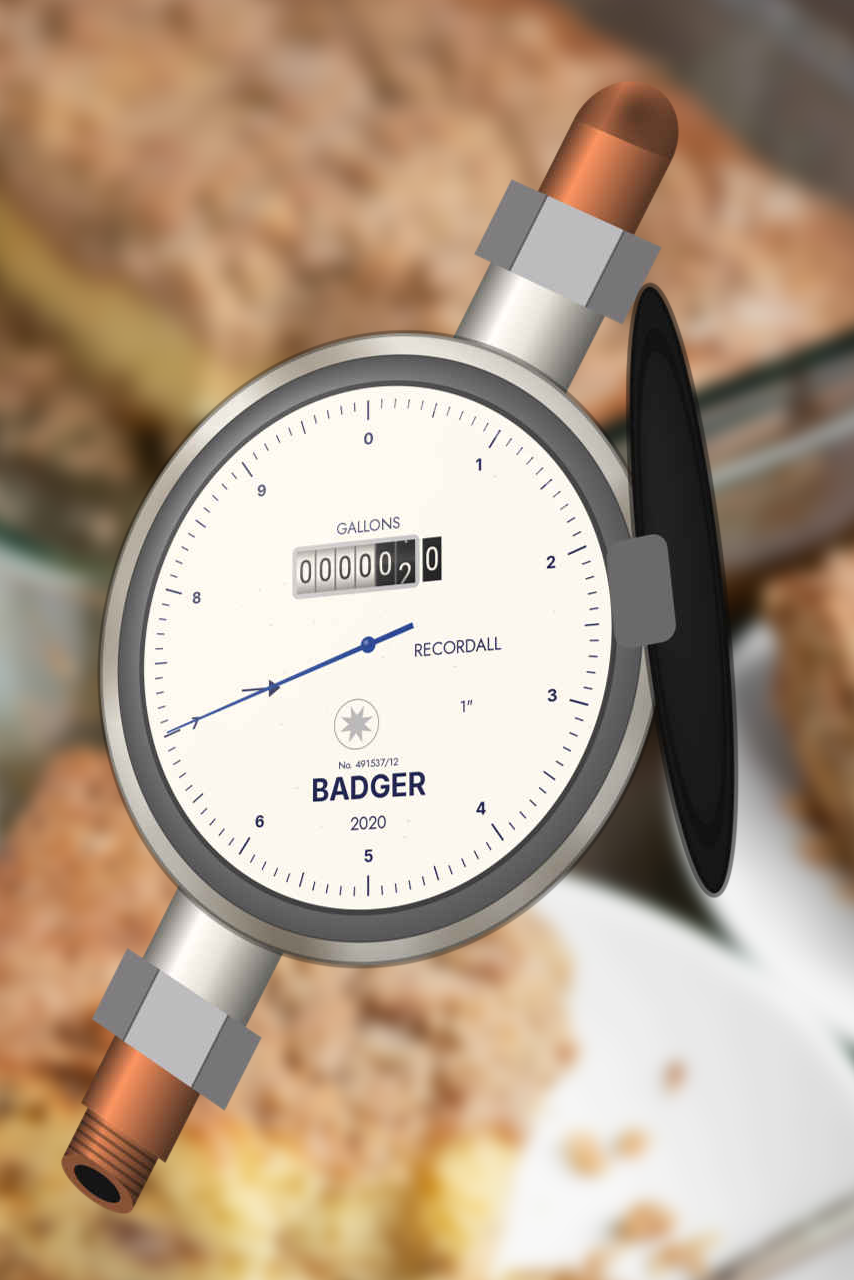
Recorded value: 17.0 gal
